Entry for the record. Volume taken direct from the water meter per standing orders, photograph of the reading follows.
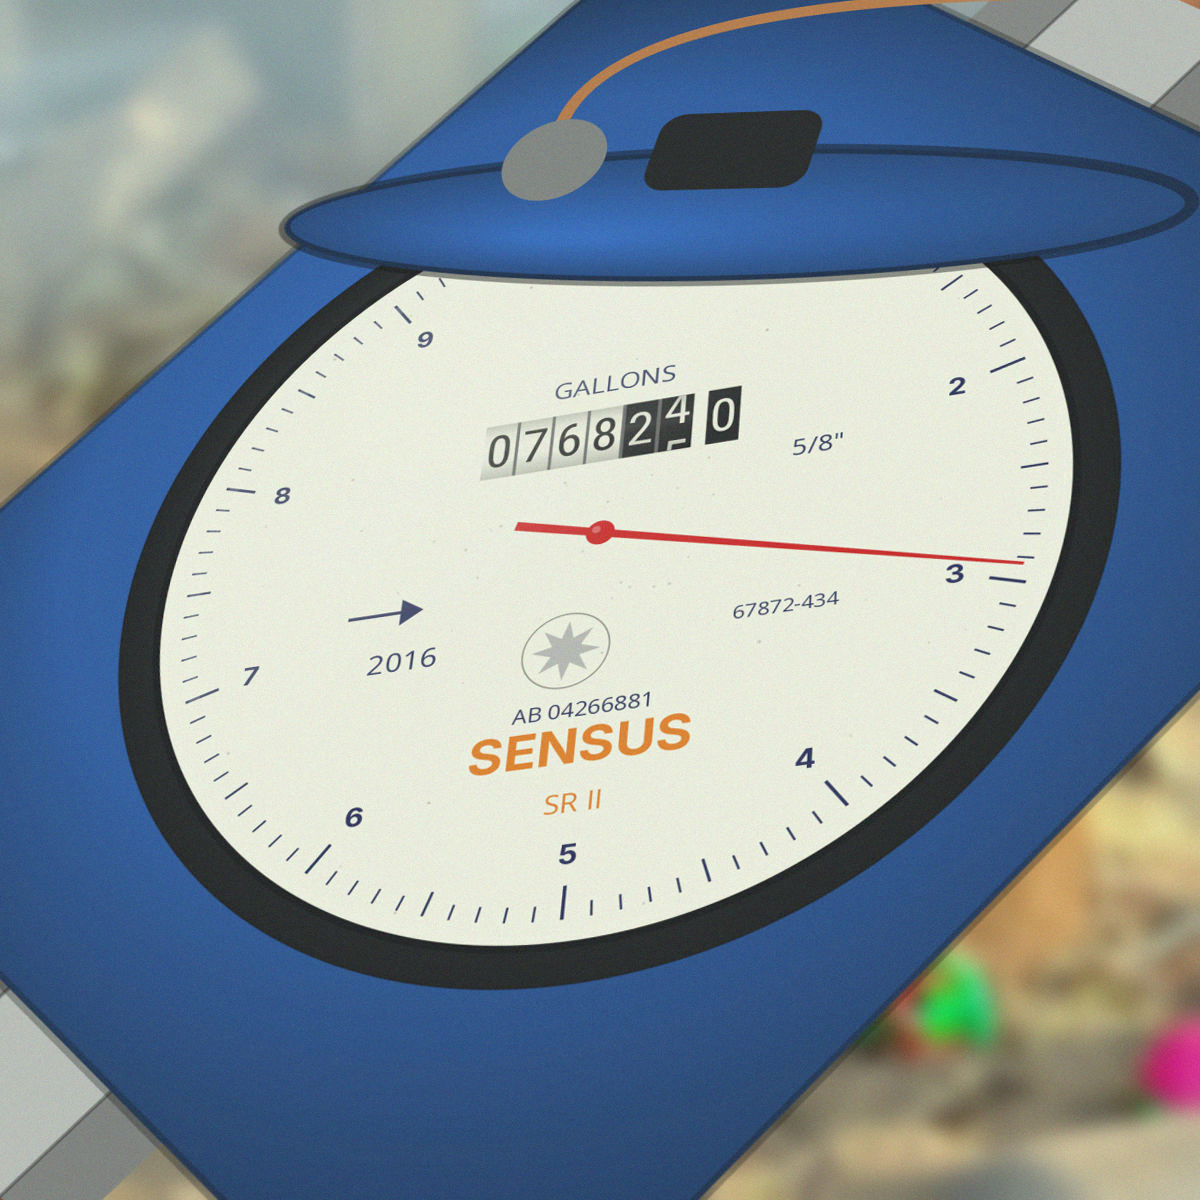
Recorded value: 768242.9 gal
